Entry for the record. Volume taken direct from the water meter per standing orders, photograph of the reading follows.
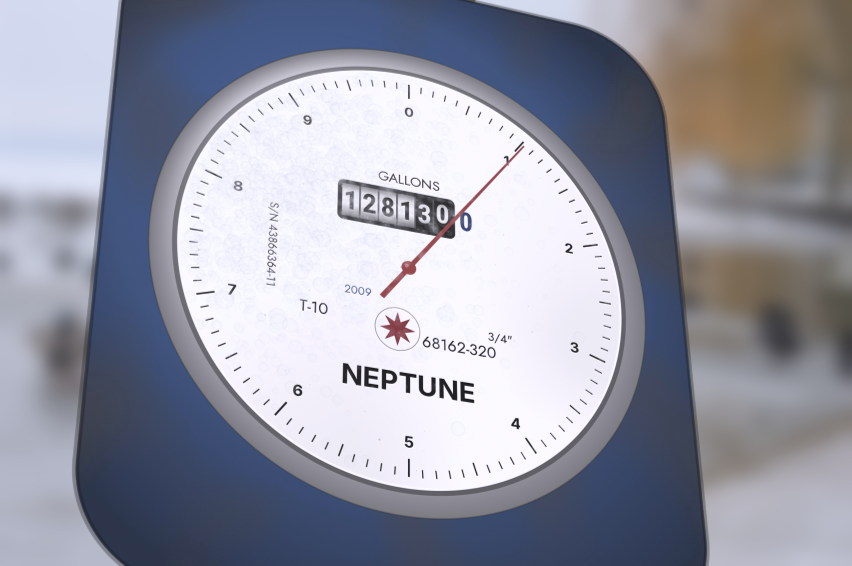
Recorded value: 1281301.0 gal
